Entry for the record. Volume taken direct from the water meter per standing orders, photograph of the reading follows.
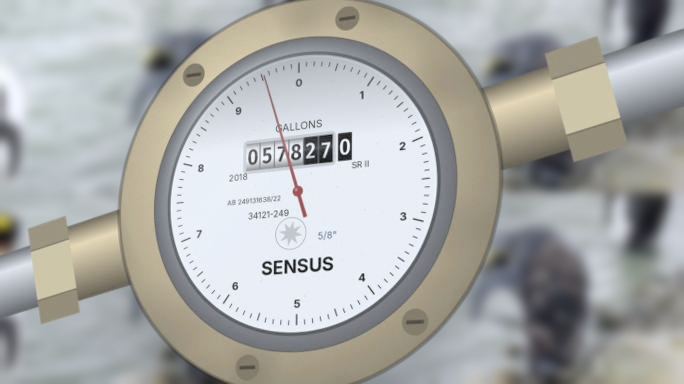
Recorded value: 578269.5 gal
